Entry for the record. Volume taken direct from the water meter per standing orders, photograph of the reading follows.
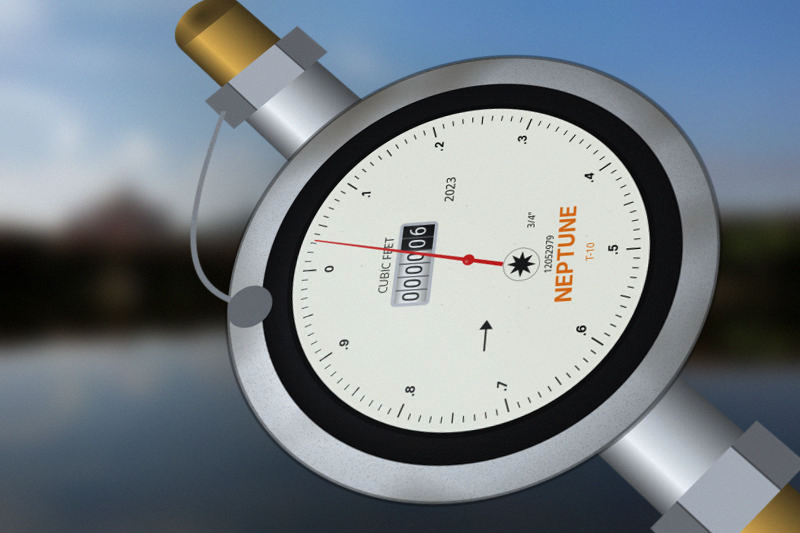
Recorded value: 6.03 ft³
